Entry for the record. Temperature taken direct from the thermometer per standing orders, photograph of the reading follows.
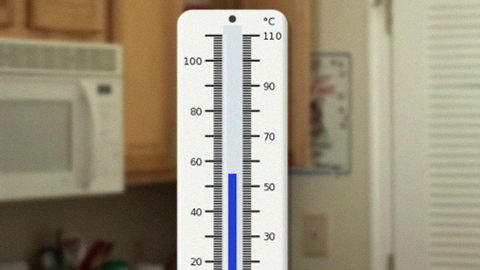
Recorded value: 55 °C
